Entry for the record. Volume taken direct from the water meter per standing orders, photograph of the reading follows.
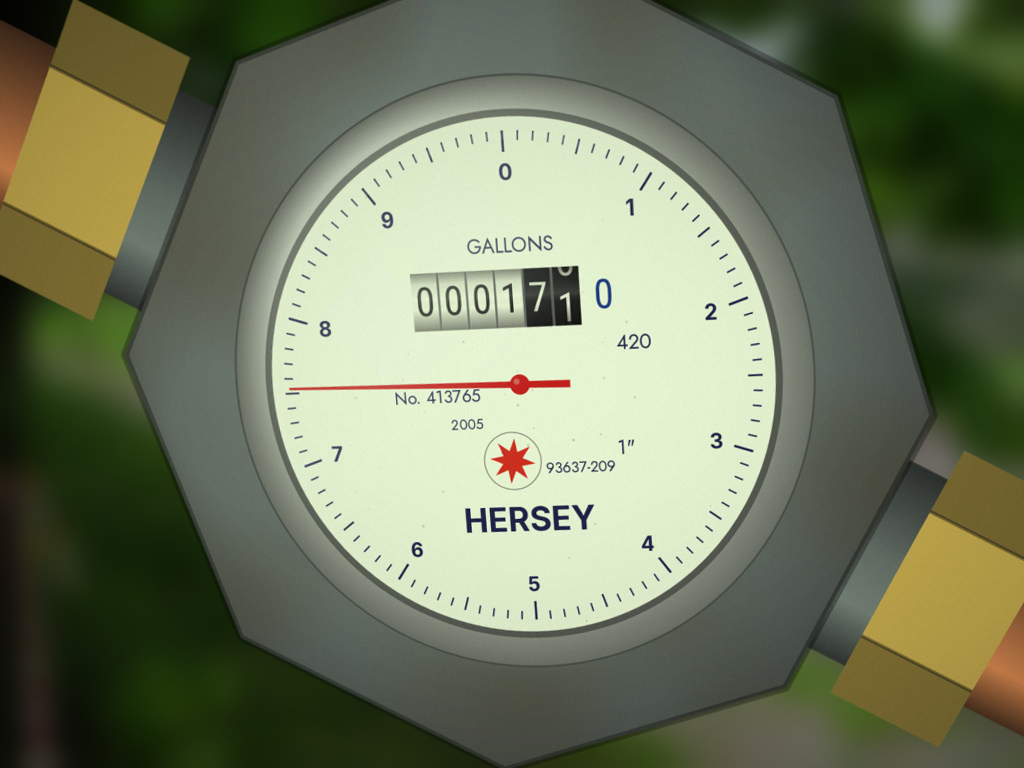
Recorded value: 1707.5 gal
